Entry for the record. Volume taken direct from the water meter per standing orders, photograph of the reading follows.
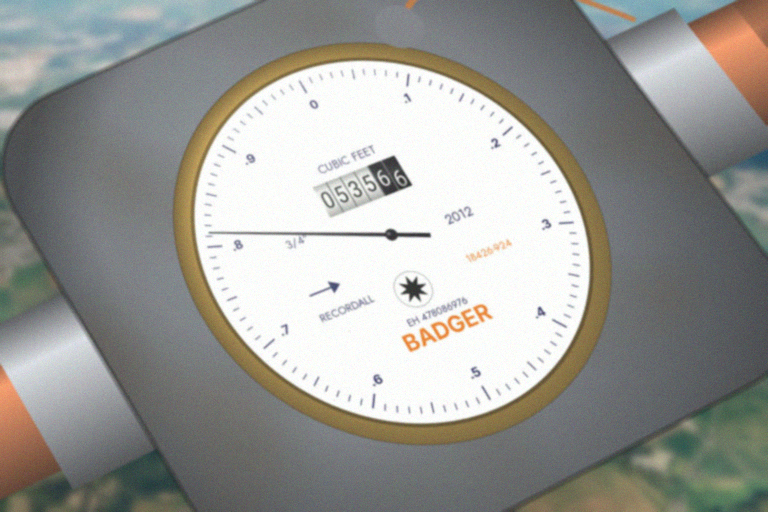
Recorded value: 53565.81 ft³
